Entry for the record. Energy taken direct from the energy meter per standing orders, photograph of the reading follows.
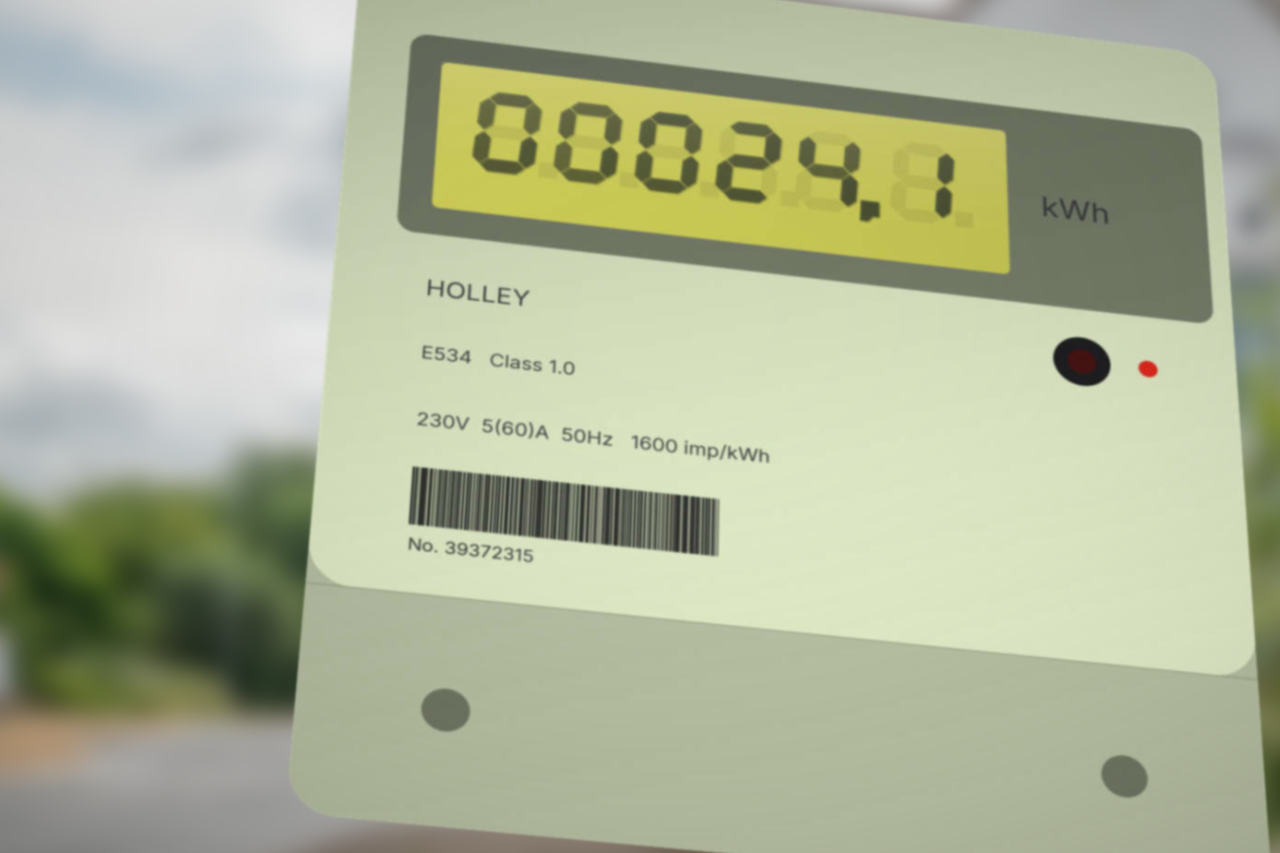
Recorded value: 24.1 kWh
